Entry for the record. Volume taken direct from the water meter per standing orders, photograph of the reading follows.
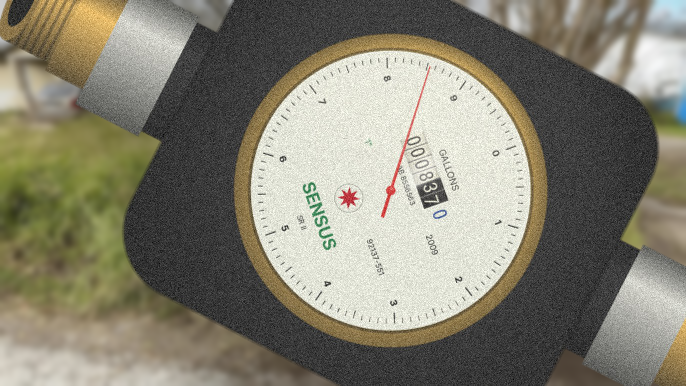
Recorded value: 8368.5 gal
